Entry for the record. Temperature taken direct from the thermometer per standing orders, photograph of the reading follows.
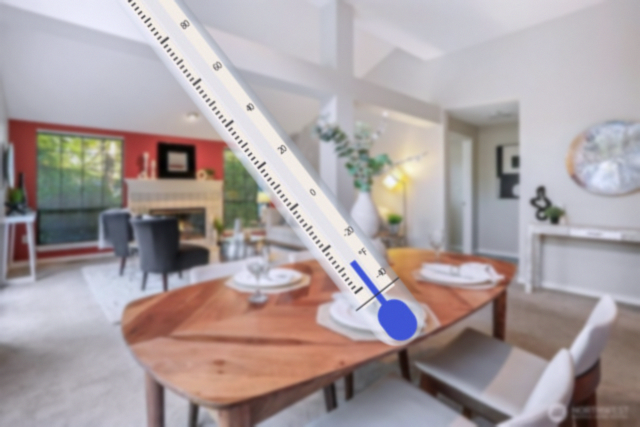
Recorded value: -30 °F
